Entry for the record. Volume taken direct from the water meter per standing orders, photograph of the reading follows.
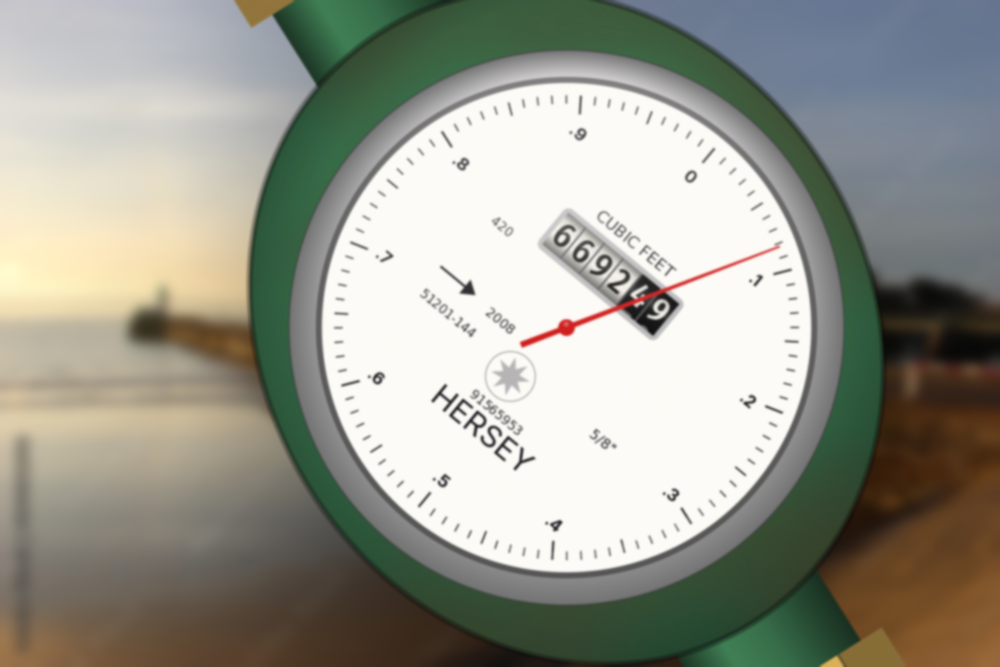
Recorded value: 669249.08 ft³
